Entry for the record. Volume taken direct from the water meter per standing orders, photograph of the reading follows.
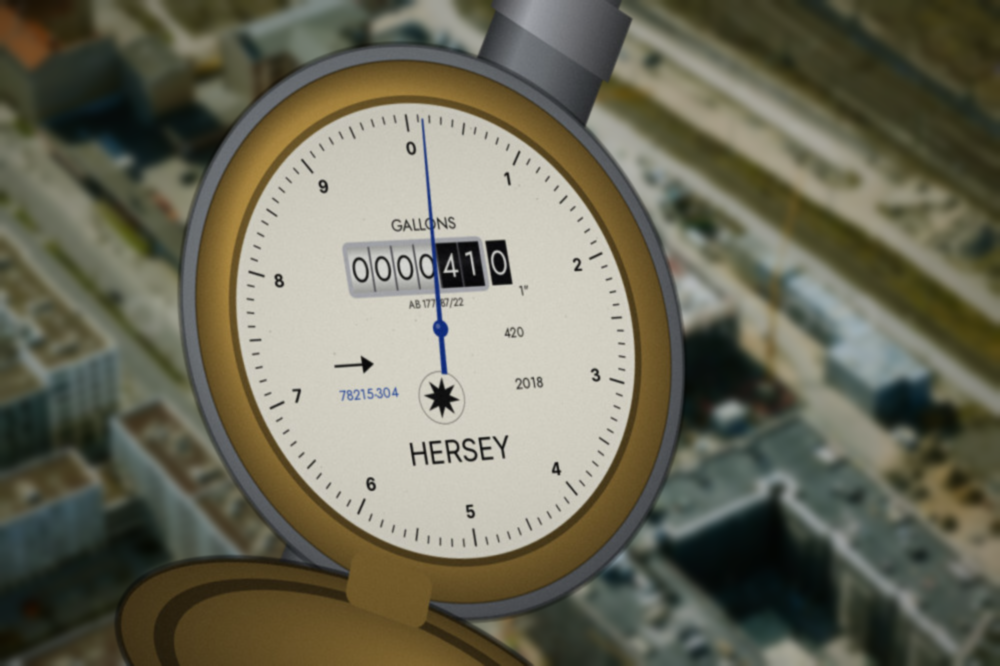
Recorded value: 410.1 gal
